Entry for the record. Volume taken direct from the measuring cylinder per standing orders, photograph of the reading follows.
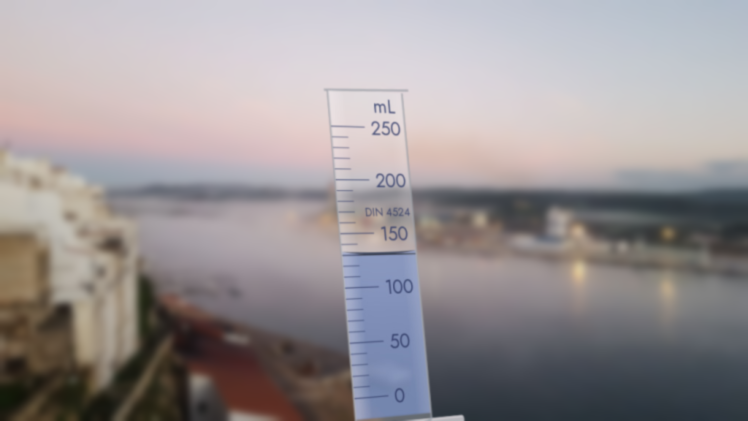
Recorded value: 130 mL
